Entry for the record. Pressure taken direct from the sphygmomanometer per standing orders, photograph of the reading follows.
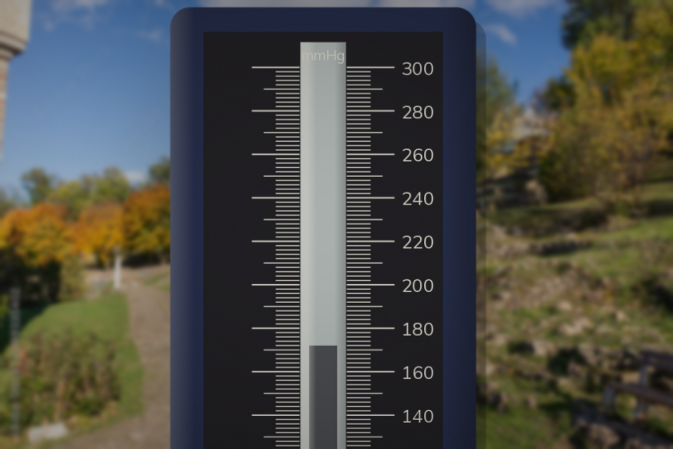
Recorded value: 172 mmHg
